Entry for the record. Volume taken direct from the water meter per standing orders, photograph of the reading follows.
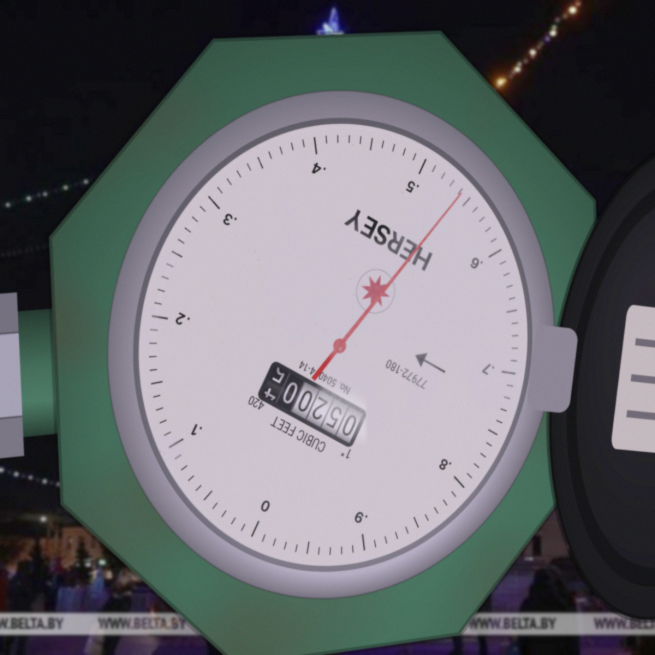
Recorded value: 52004.54 ft³
